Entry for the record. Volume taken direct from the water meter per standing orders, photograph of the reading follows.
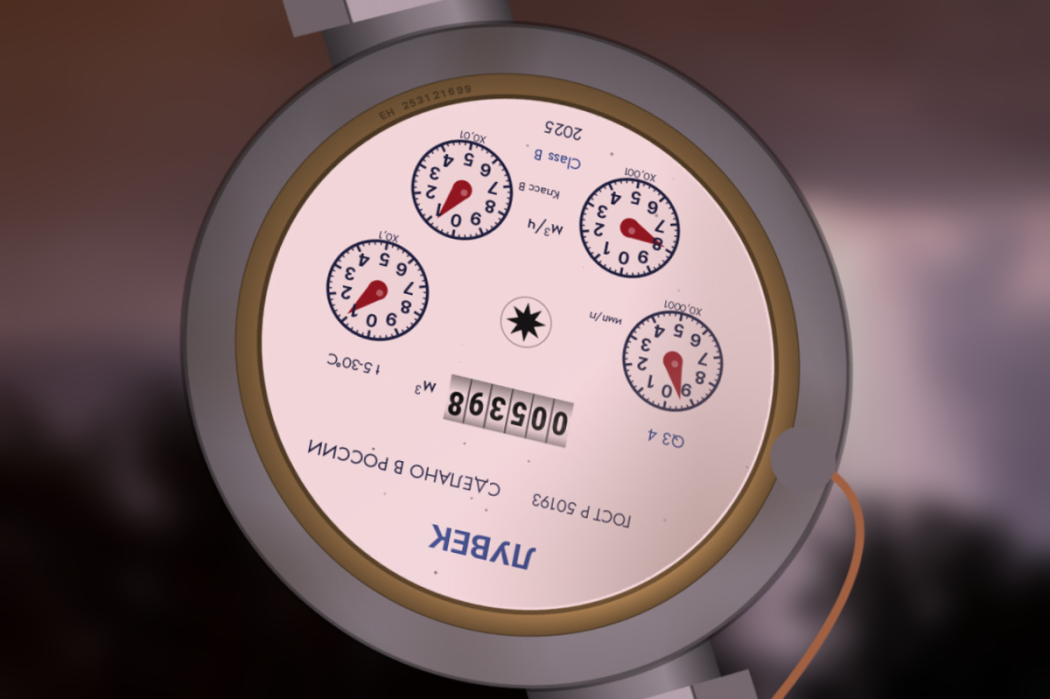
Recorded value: 5398.1079 m³
